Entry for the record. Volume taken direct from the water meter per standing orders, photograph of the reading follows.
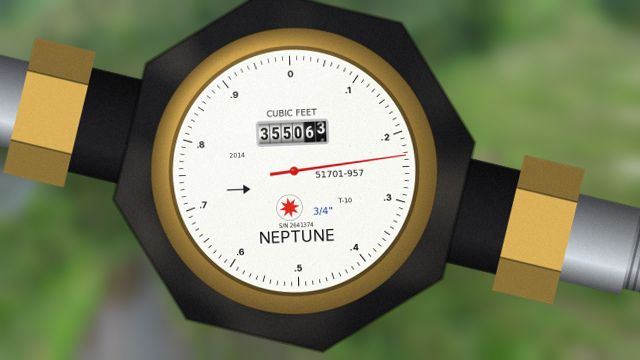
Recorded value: 355063.23 ft³
